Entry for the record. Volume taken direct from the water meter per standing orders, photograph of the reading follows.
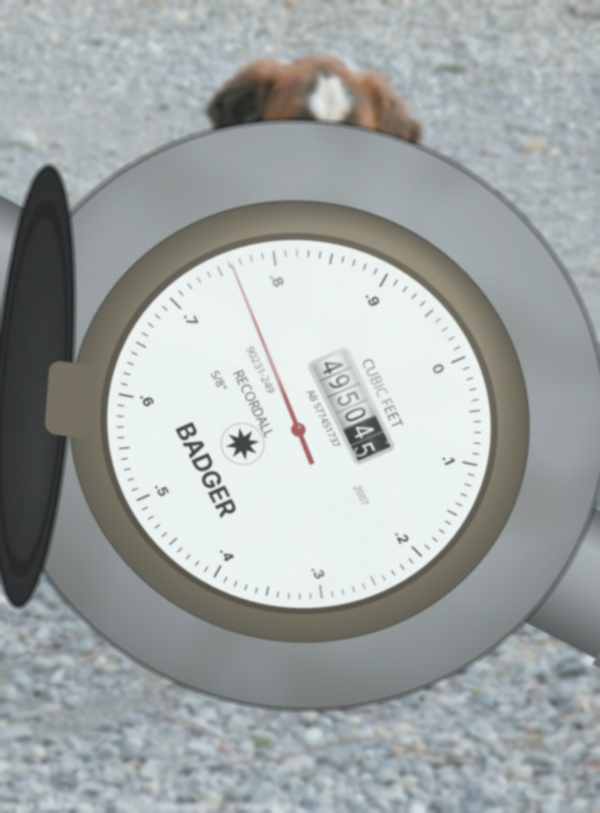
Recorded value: 495044.76 ft³
